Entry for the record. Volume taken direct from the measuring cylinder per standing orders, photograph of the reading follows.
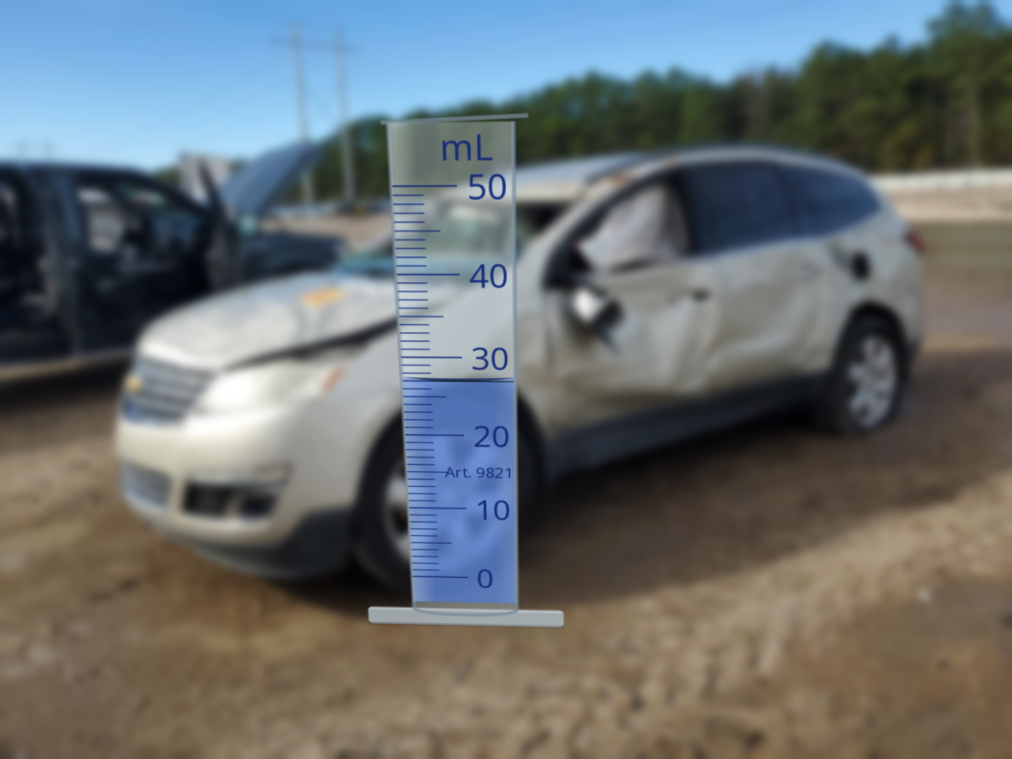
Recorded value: 27 mL
